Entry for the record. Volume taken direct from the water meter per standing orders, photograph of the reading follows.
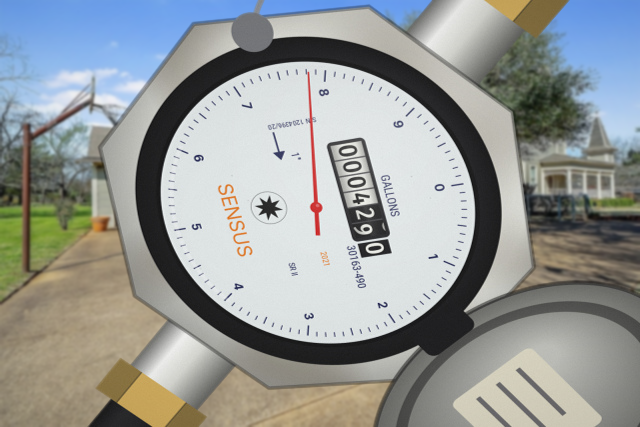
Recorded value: 4287.8 gal
